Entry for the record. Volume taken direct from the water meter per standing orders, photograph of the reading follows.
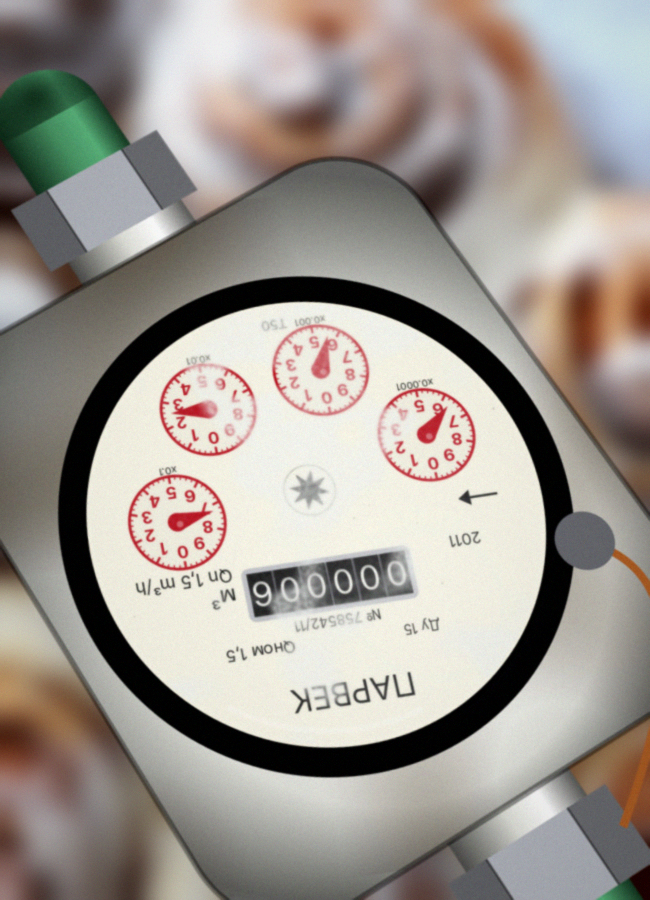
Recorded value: 6.7256 m³
